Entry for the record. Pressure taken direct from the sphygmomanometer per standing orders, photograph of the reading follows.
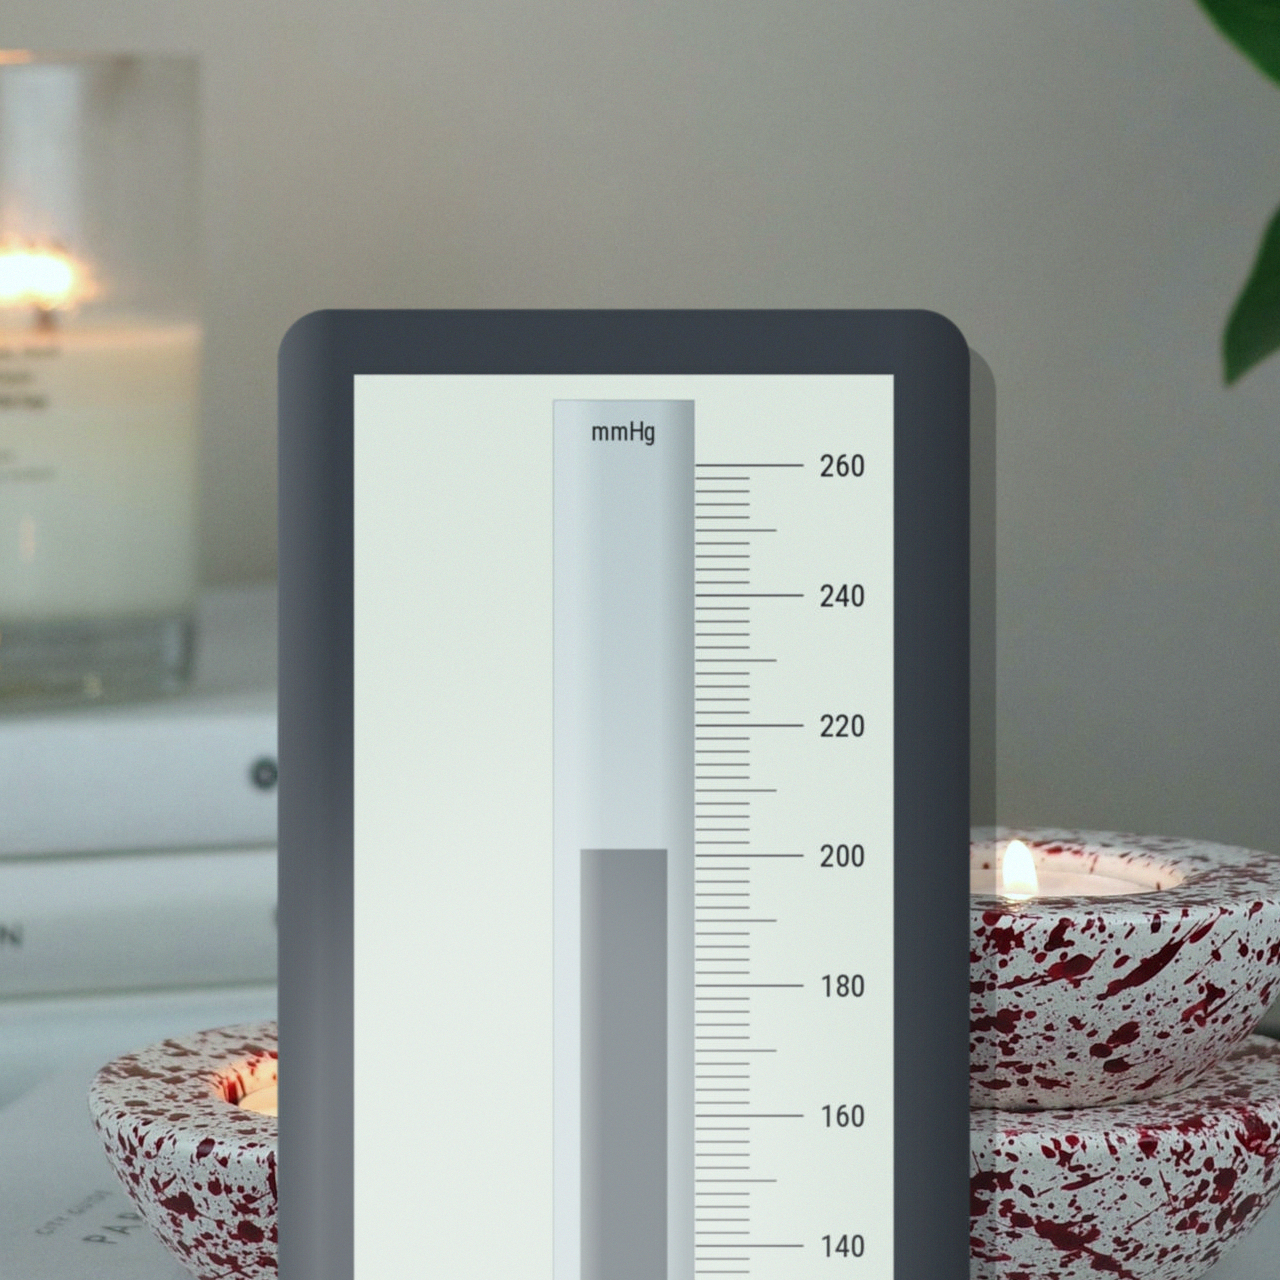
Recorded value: 201 mmHg
